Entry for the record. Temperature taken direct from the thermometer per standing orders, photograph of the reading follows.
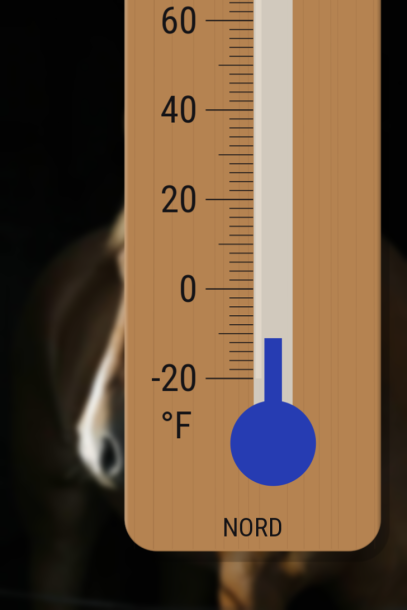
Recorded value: -11 °F
